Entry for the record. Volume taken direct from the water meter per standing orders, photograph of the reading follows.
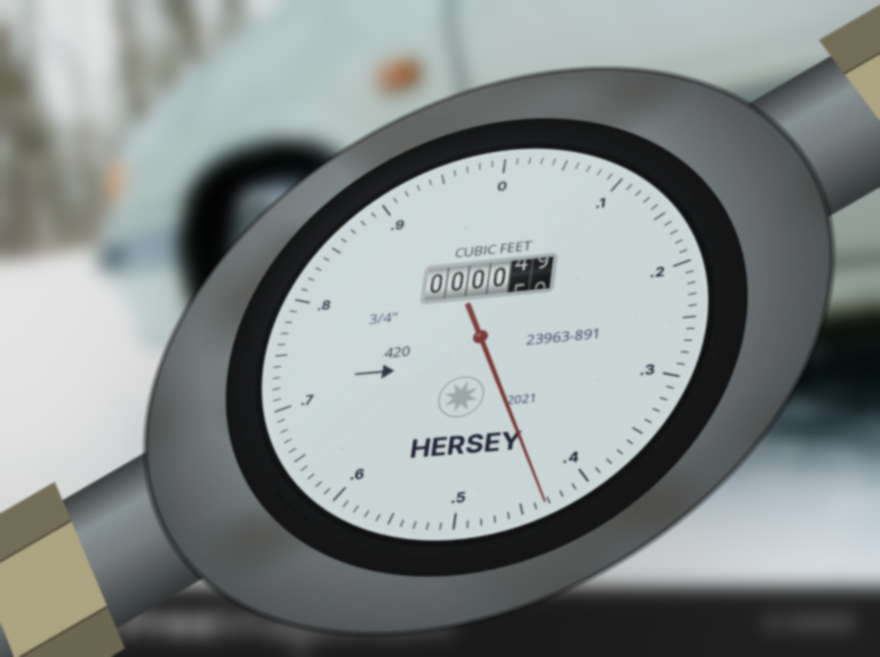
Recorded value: 49.43 ft³
